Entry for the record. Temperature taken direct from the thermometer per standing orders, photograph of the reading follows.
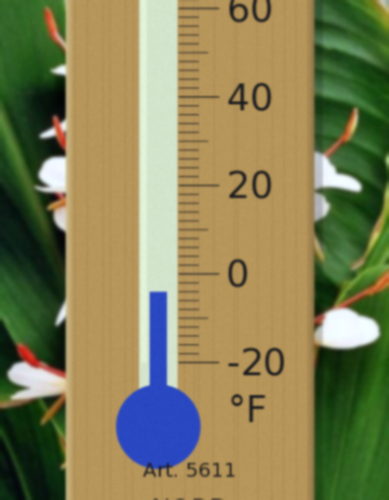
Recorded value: -4 °F
